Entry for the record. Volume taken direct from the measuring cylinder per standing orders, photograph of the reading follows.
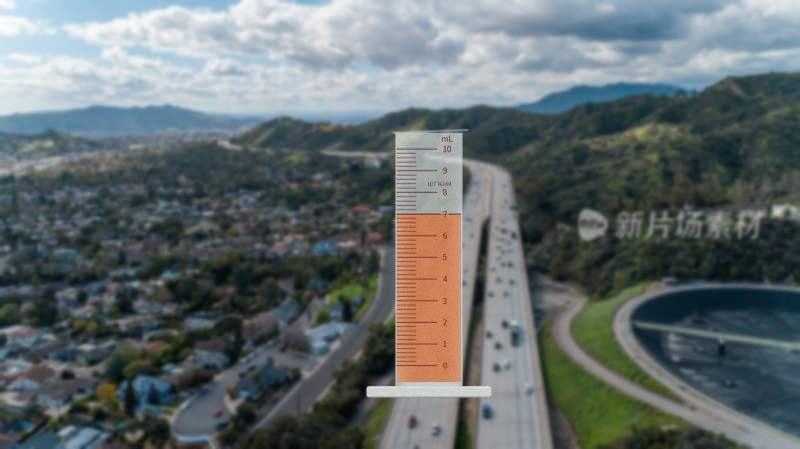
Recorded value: 7 mL
